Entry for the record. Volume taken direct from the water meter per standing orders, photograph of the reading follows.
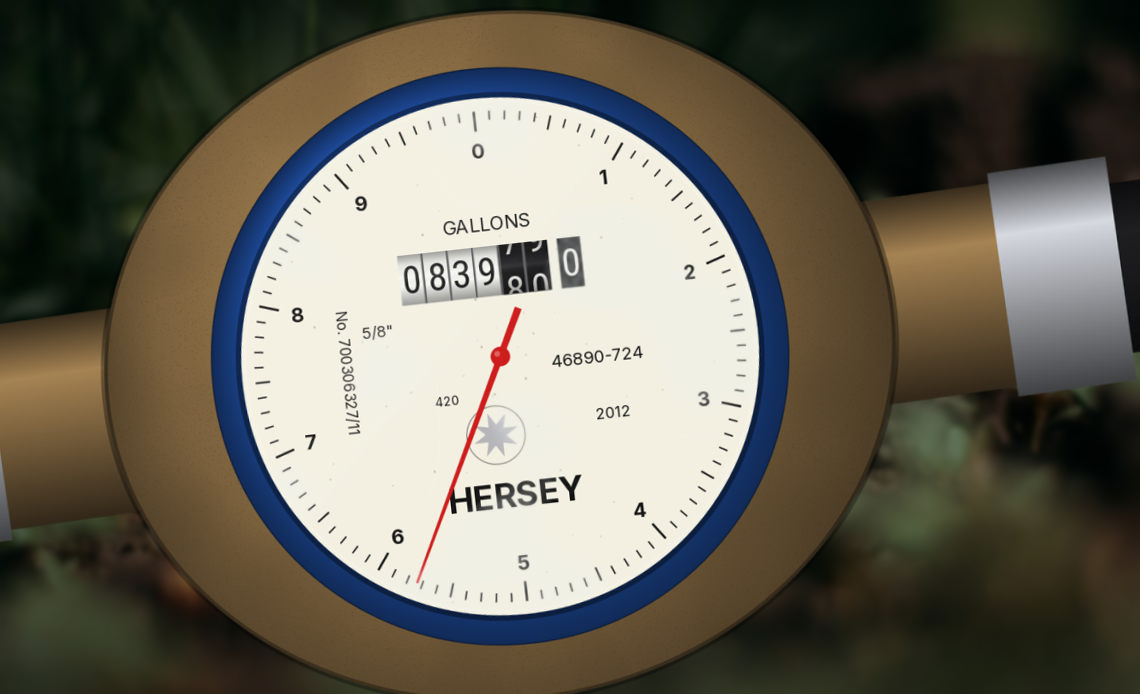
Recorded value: 839795.7 gal
